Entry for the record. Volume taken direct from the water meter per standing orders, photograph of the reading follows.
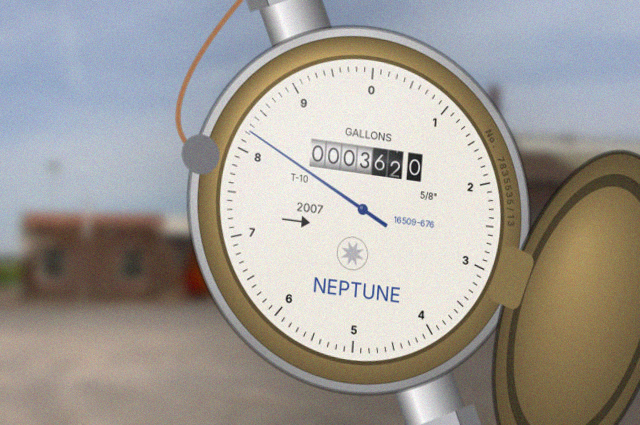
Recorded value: 3618.2 gal
